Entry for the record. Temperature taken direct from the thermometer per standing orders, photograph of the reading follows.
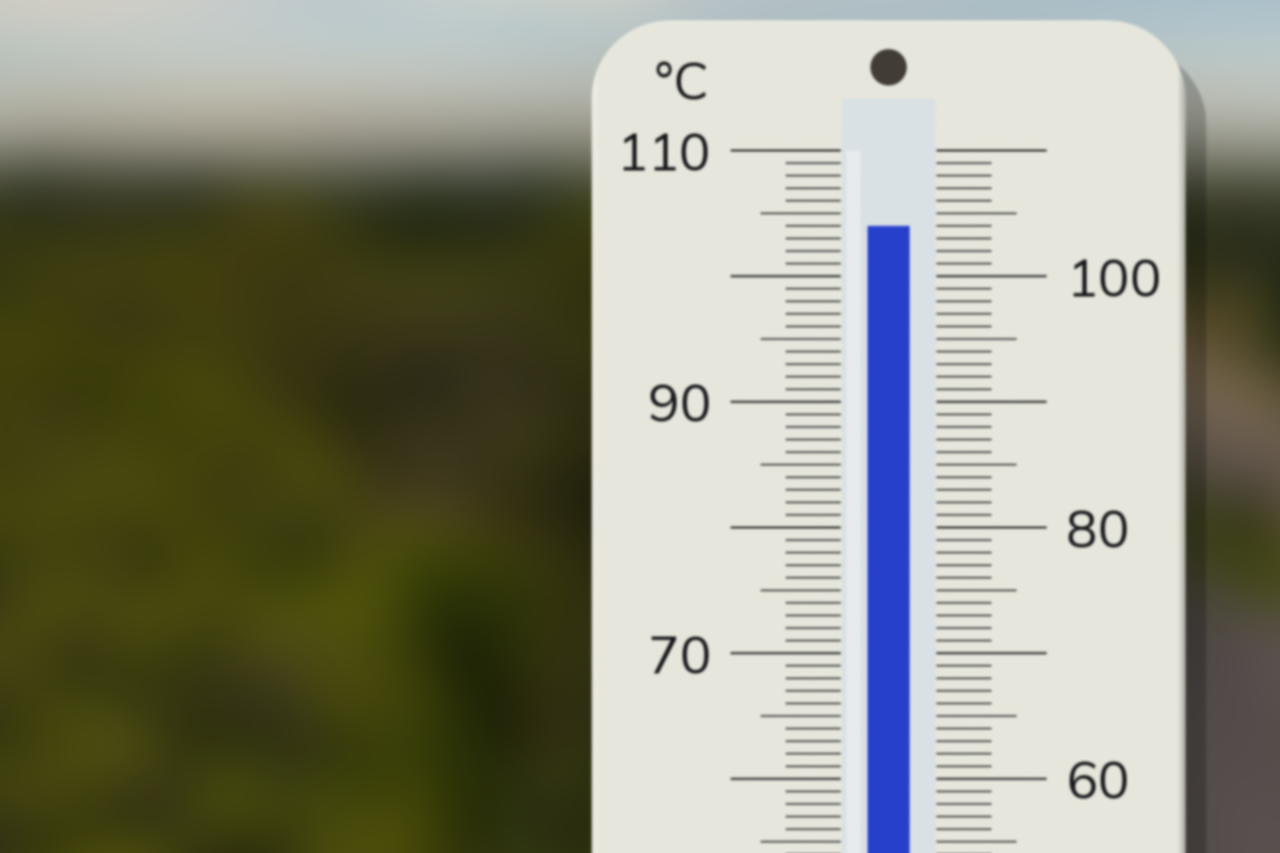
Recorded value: 104 °C
